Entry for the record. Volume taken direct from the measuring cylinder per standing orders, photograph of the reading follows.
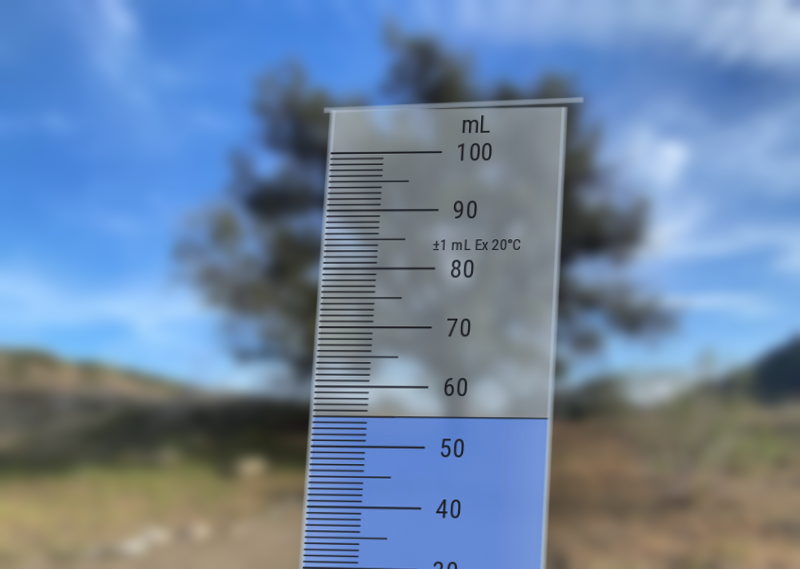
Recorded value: 55 mL
